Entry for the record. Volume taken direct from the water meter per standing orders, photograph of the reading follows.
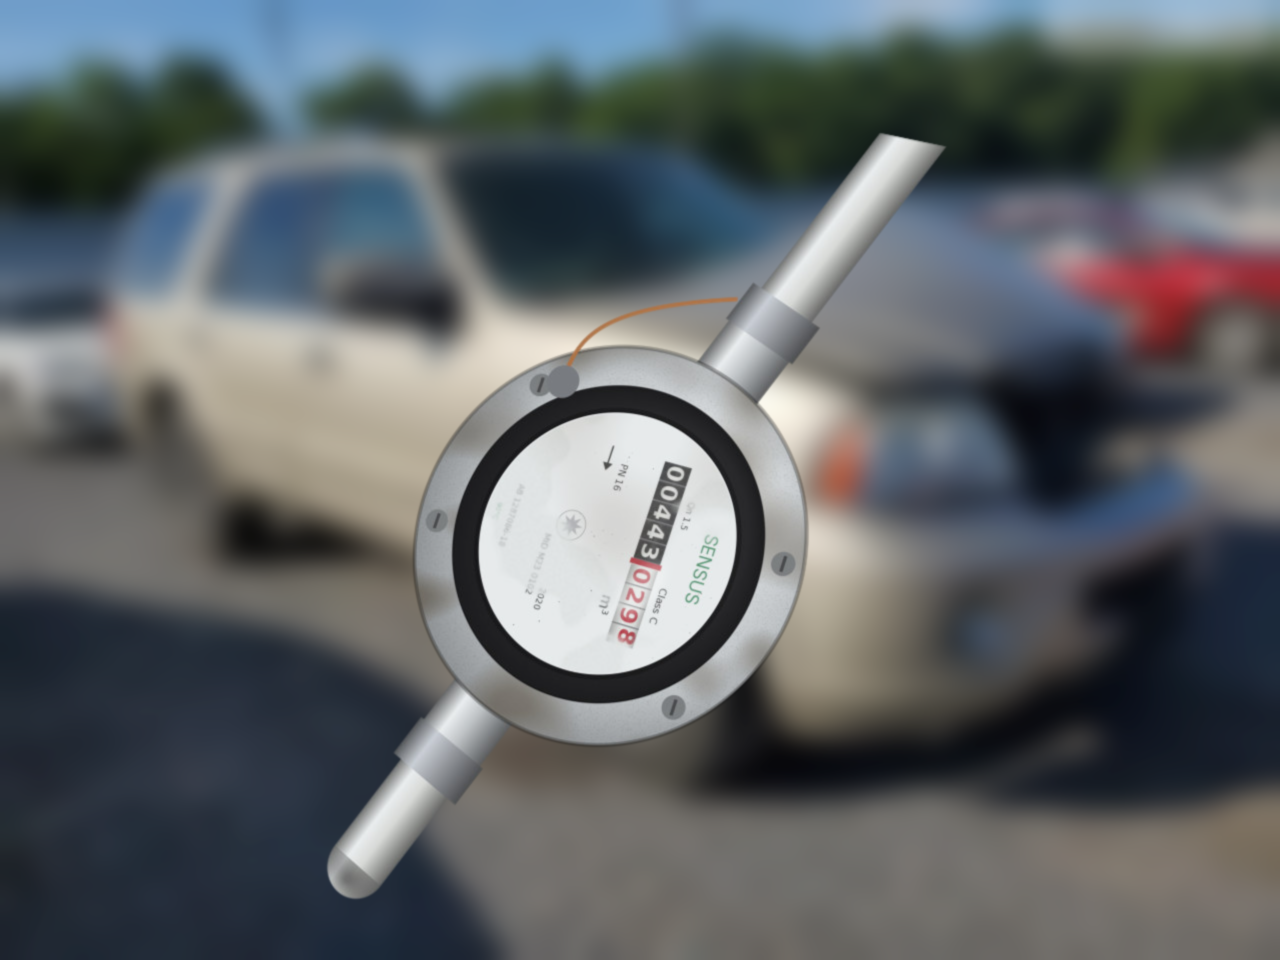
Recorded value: 443.0298 m³
